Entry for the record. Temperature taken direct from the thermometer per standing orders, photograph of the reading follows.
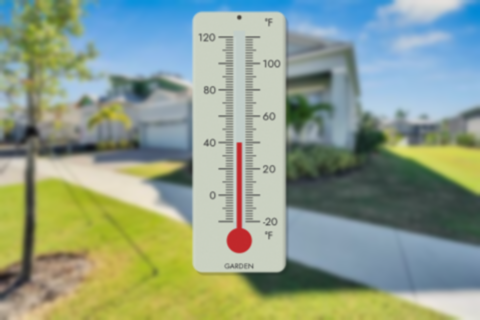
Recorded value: 40 °F
